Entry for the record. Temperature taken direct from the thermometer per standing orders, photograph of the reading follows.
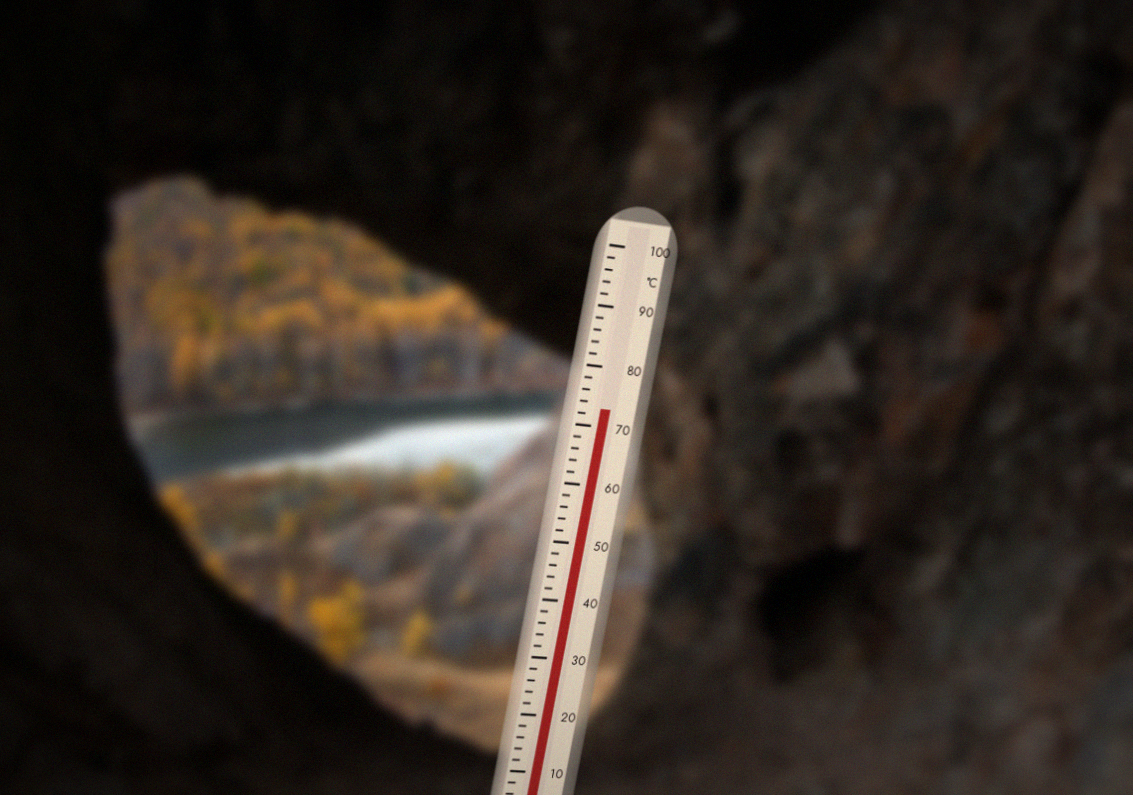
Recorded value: 73 °C
